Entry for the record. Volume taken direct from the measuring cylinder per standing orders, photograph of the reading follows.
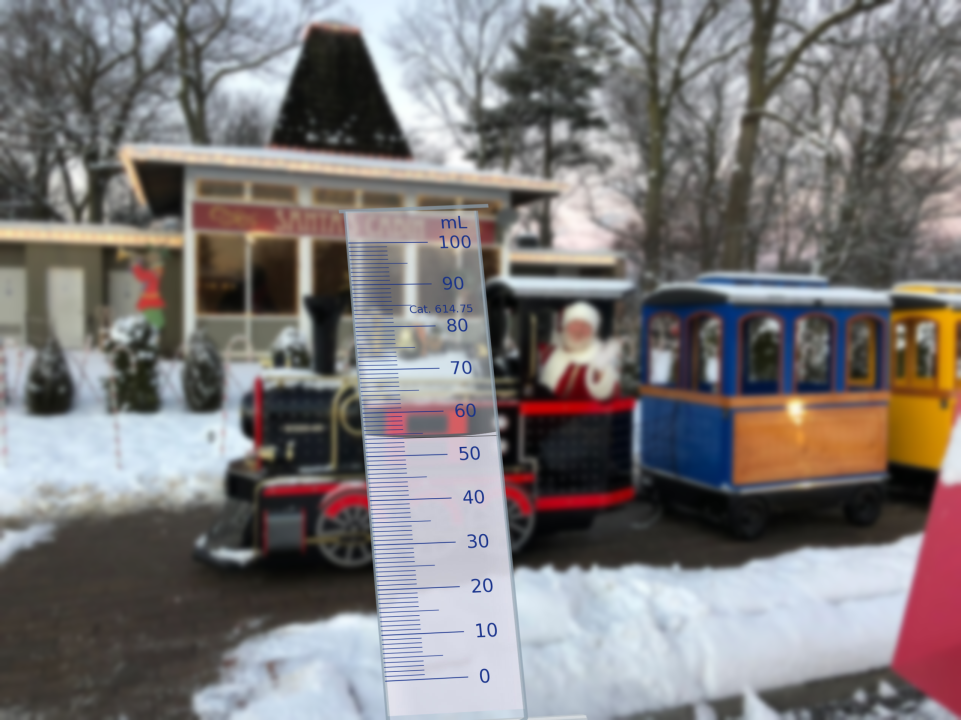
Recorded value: 54 mL
